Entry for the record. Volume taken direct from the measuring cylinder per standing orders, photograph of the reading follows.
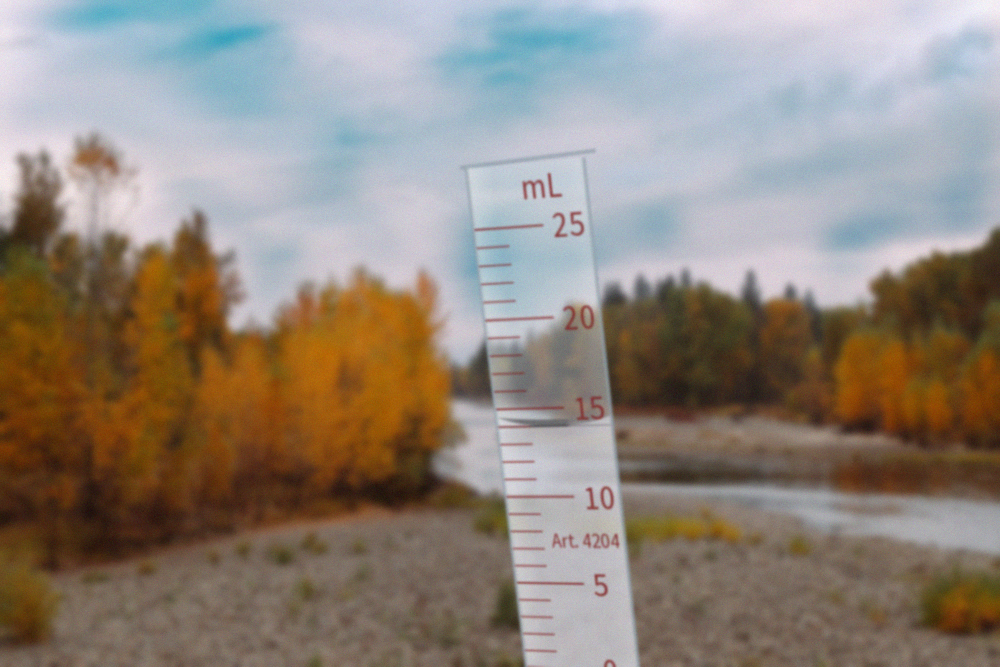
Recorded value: 14 mL
